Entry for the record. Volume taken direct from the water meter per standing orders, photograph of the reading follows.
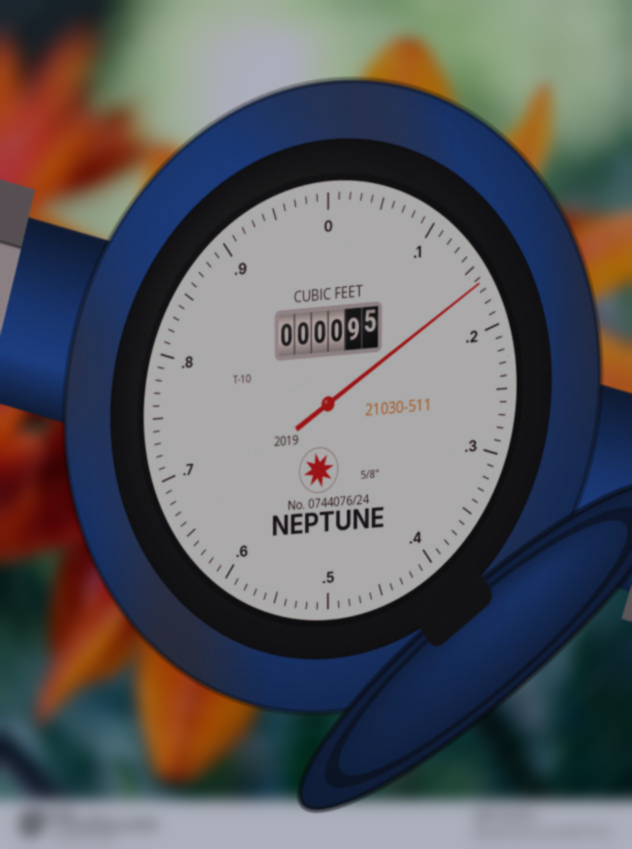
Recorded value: 95.16 ft³
